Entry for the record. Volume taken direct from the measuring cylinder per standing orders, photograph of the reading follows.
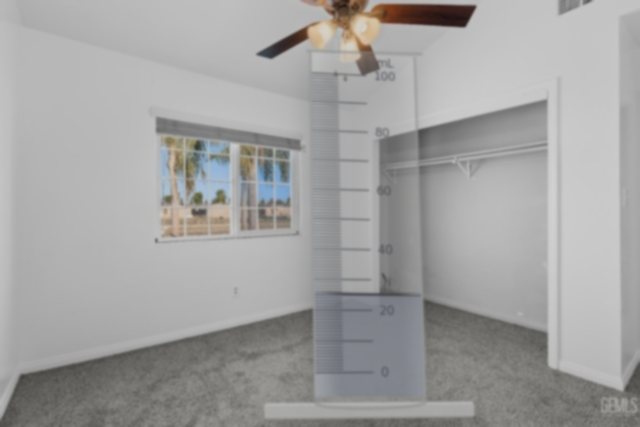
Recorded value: 25 mL
